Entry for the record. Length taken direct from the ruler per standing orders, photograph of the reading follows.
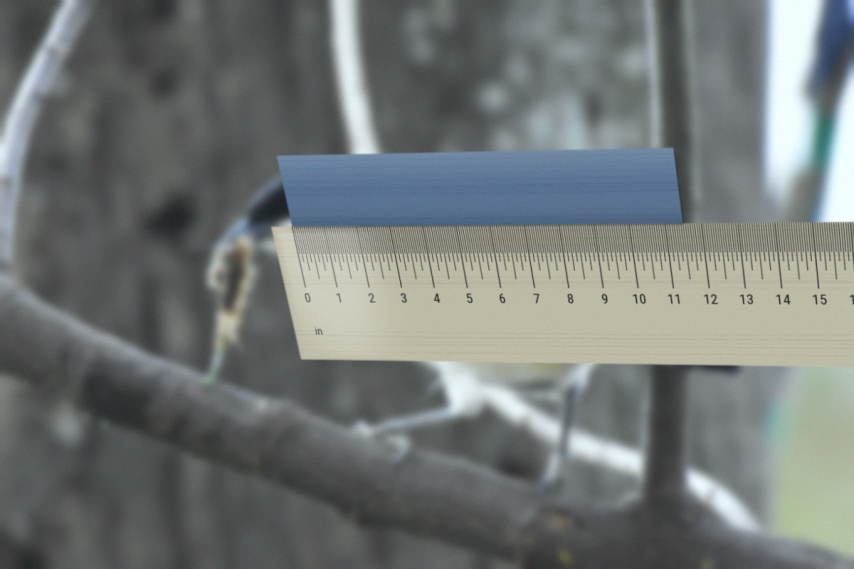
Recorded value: 11.5 in
